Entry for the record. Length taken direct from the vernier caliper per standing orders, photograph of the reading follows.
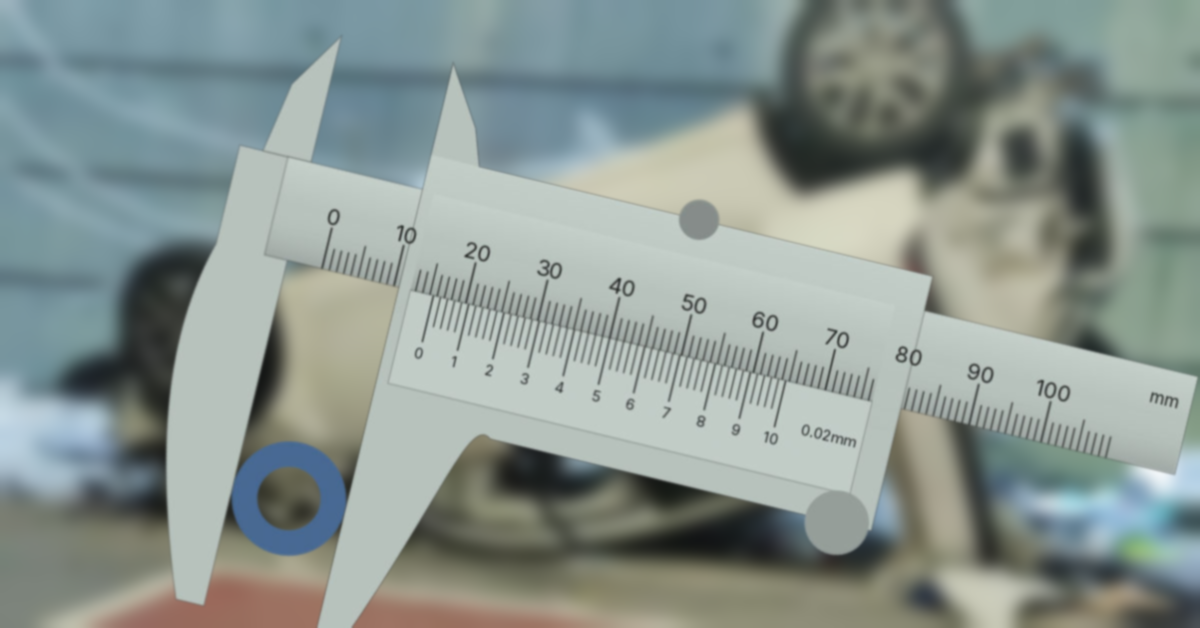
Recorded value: 15.5 mm
